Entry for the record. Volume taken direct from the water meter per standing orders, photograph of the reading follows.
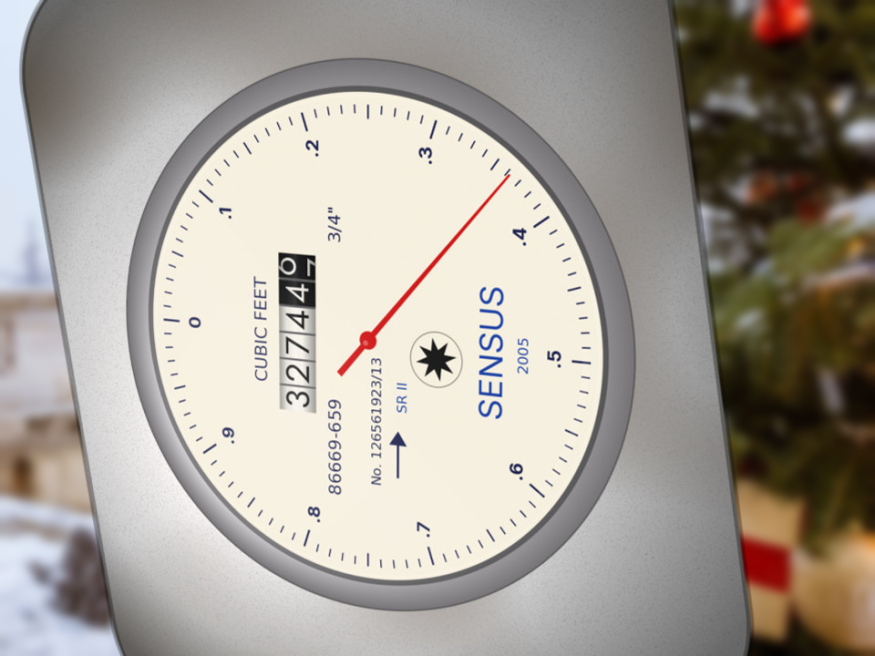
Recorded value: 327446.36 ft³
